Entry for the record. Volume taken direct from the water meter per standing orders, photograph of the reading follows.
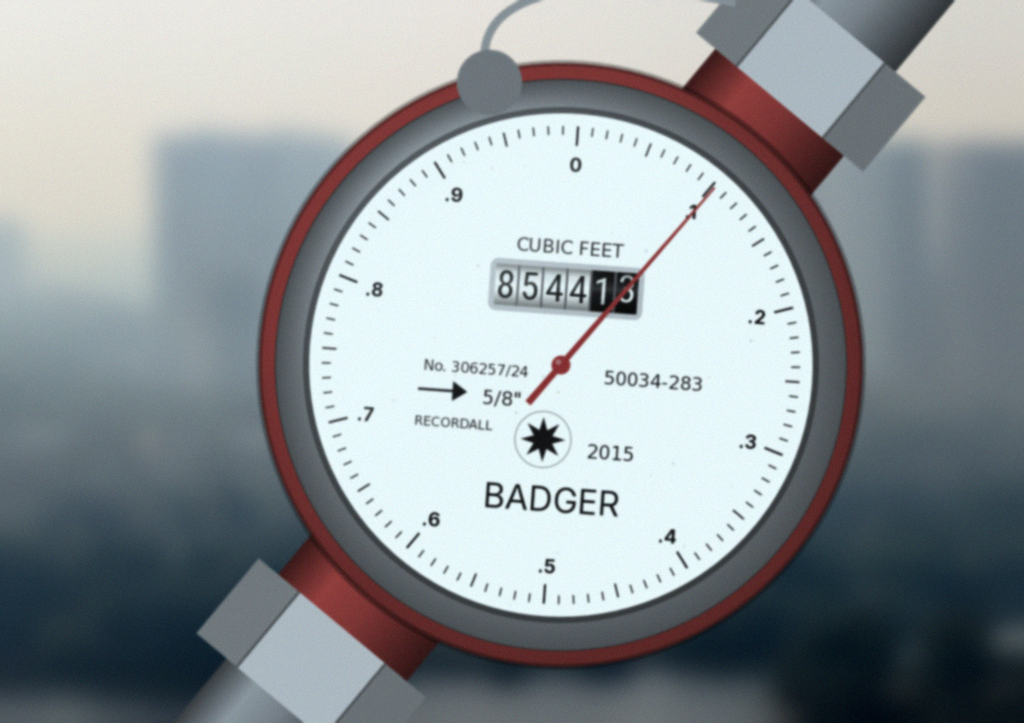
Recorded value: 854413.10 ft³
